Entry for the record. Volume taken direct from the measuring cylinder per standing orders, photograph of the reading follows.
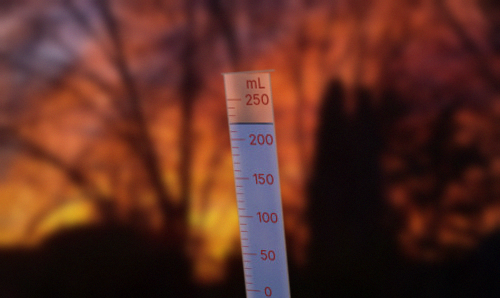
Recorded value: 220 mL
